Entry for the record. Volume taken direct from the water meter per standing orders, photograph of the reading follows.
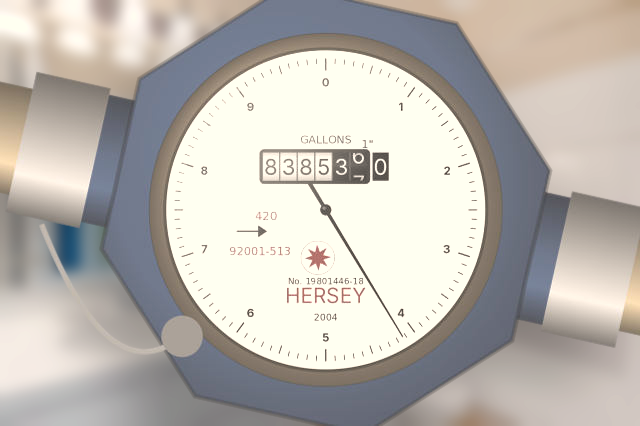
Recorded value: 8385364.1 gal
